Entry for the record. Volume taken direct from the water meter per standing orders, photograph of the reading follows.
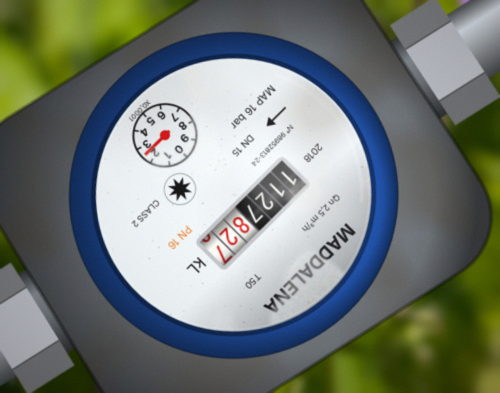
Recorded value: 1127.8272 kL
